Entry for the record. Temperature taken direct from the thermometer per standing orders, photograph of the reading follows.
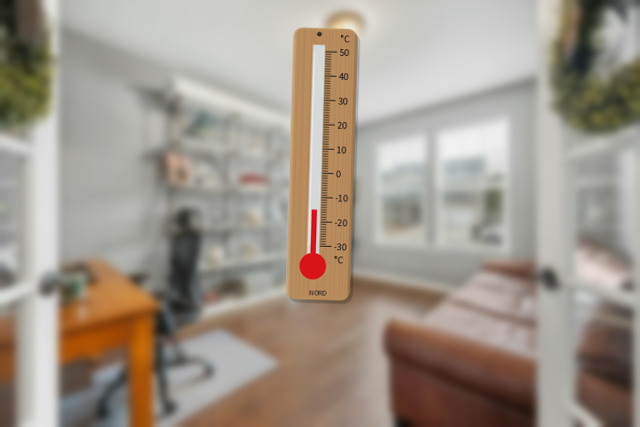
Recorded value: -15 °C
